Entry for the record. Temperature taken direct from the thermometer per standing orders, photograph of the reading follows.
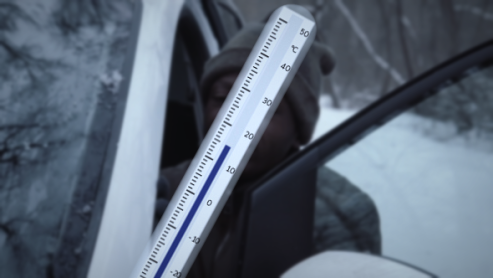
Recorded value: 15 °C
